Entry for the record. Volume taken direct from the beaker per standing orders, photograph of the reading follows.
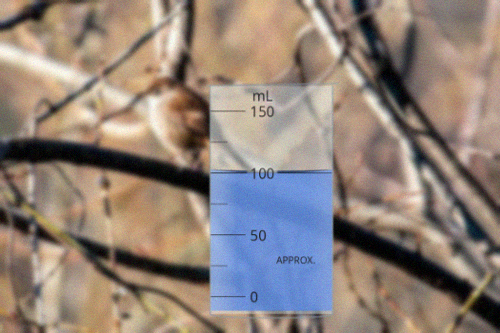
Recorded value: 100 mL
